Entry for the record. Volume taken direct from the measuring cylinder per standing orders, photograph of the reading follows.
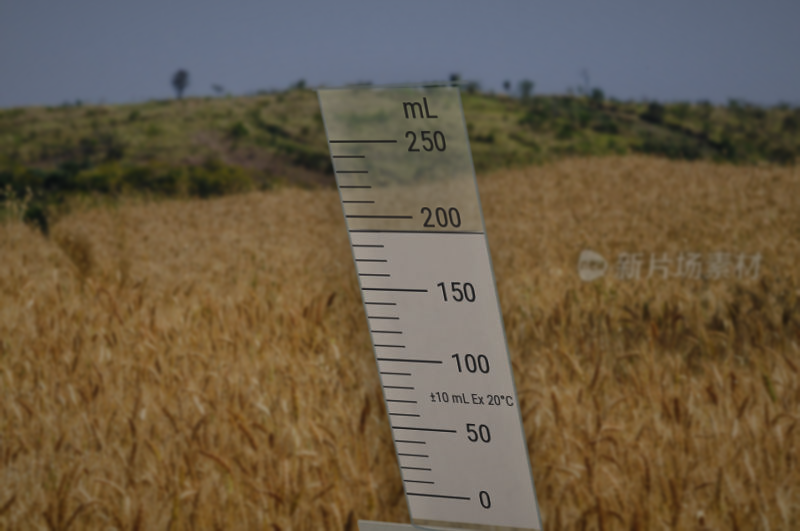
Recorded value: 190 mL
